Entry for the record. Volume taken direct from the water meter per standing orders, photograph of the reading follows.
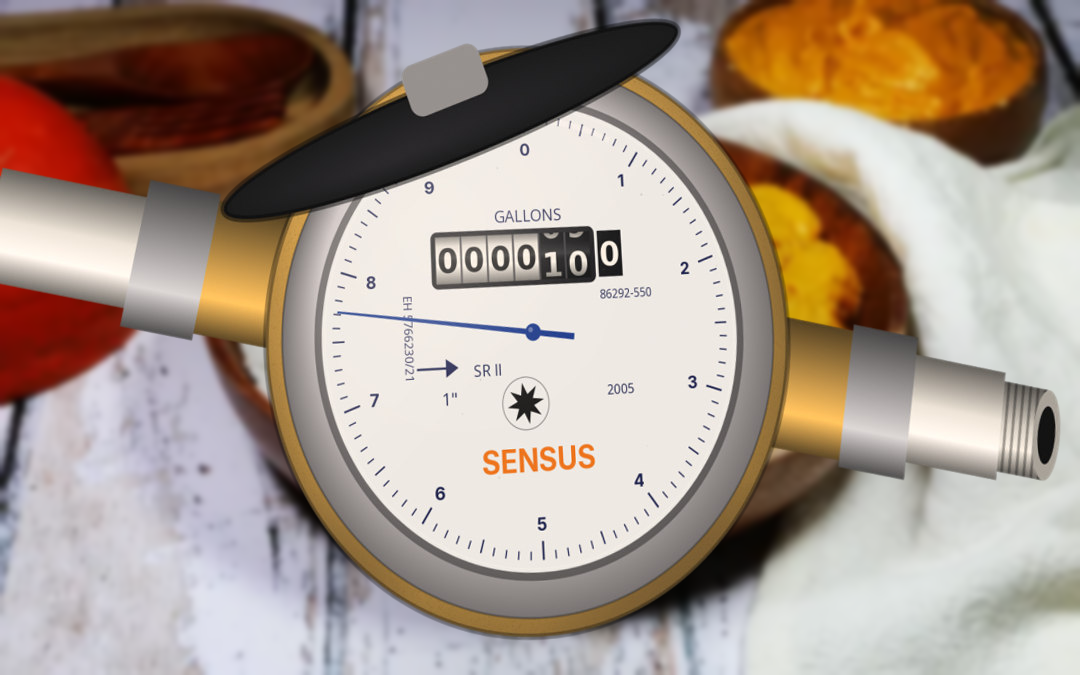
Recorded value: 97.7 gal
